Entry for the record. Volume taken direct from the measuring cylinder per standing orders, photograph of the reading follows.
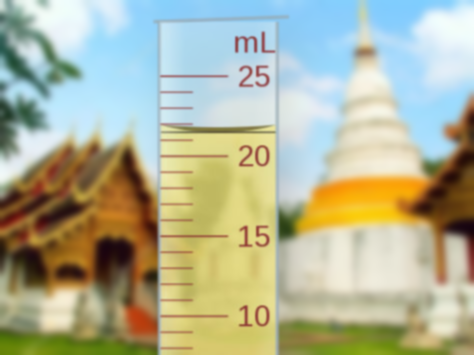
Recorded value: 21.5 mL
